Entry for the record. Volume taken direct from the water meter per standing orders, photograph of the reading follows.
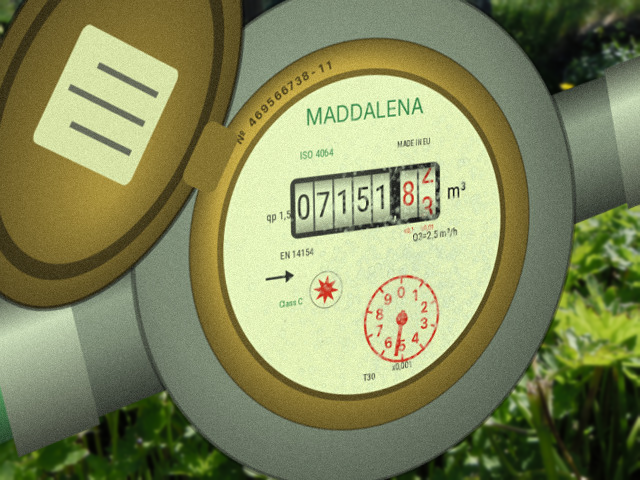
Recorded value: 7151.825 m³
